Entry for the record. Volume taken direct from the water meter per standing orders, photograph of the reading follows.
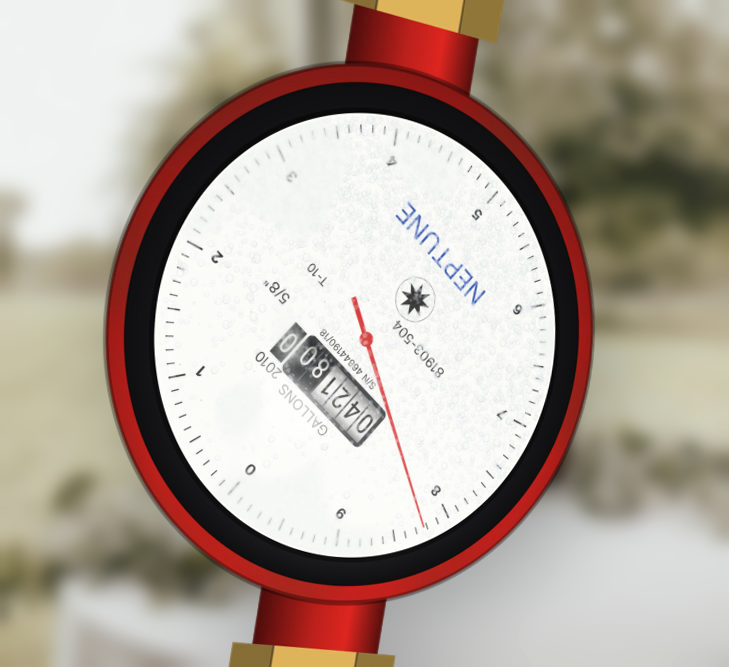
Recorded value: 421798.2 gal
